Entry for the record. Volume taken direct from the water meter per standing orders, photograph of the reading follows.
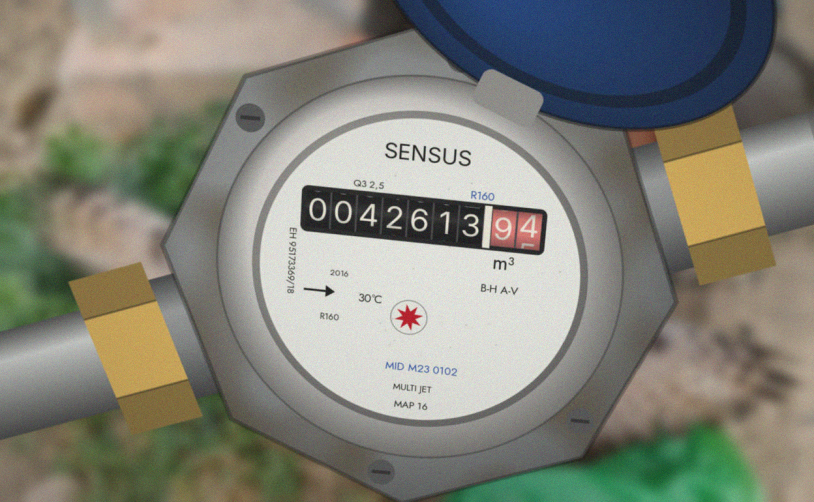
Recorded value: 42613.94 m³
